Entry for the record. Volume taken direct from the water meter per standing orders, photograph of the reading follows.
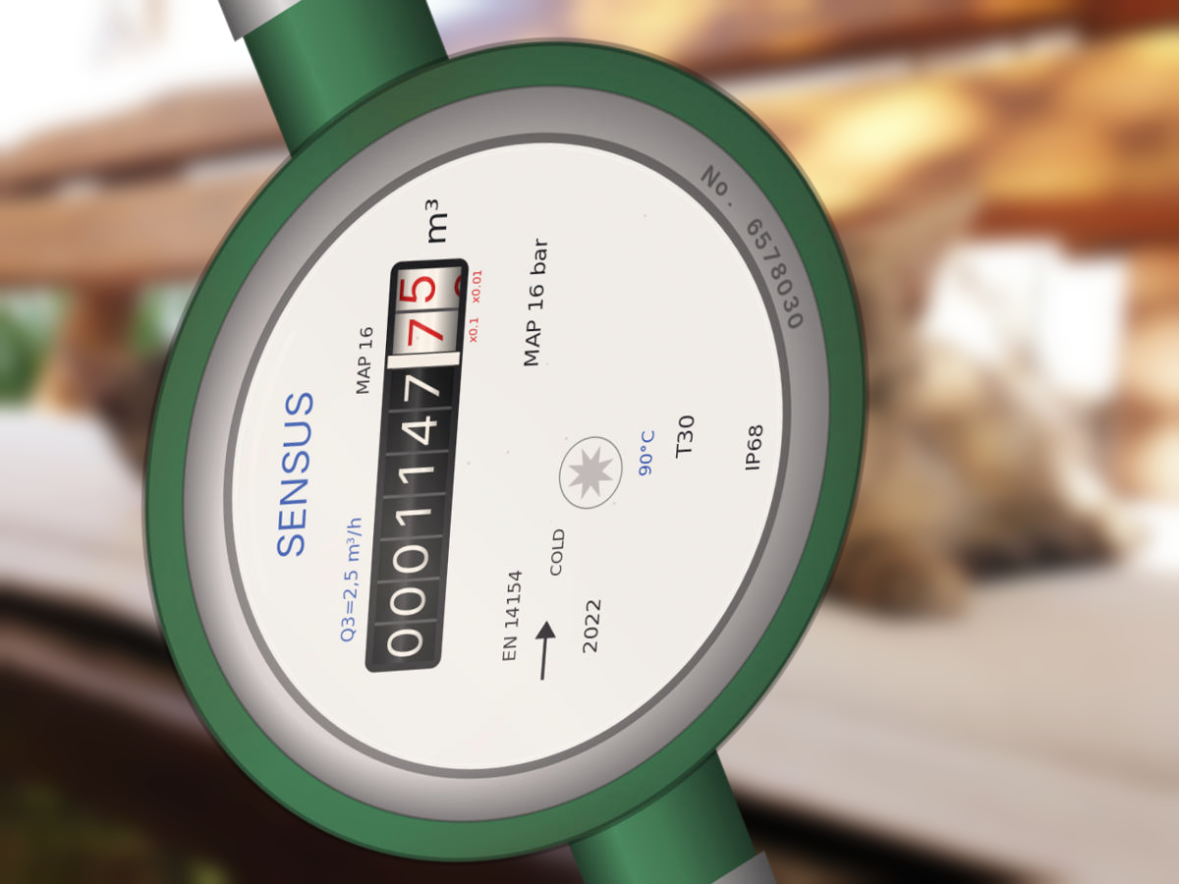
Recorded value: 1147.75 m³
